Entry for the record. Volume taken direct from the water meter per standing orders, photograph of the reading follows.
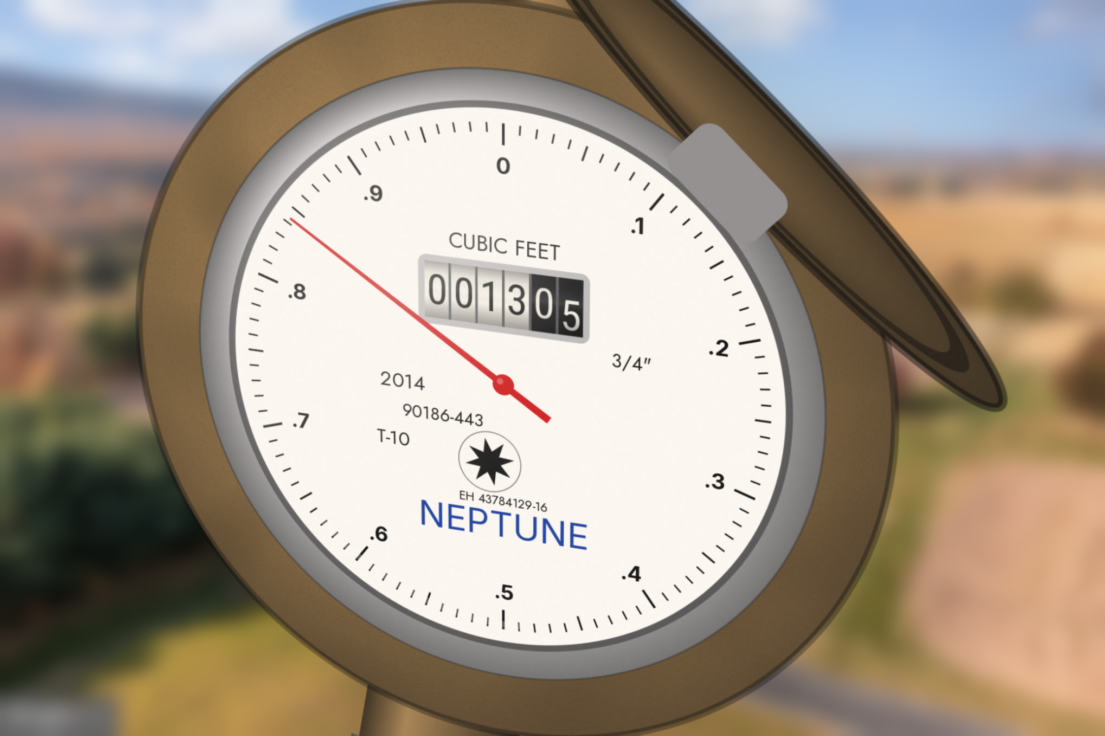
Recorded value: 1304.84 ft³
